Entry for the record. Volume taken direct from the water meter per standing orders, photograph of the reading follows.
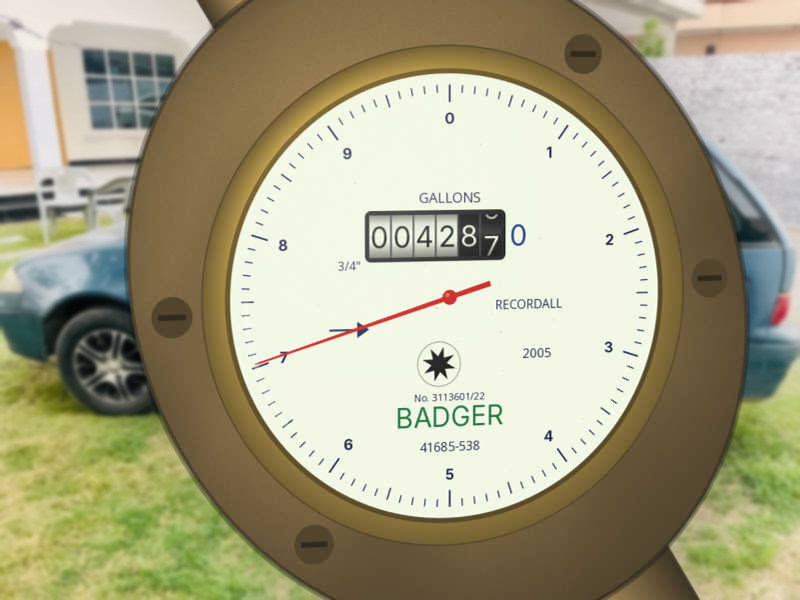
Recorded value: 42867.0 gal
